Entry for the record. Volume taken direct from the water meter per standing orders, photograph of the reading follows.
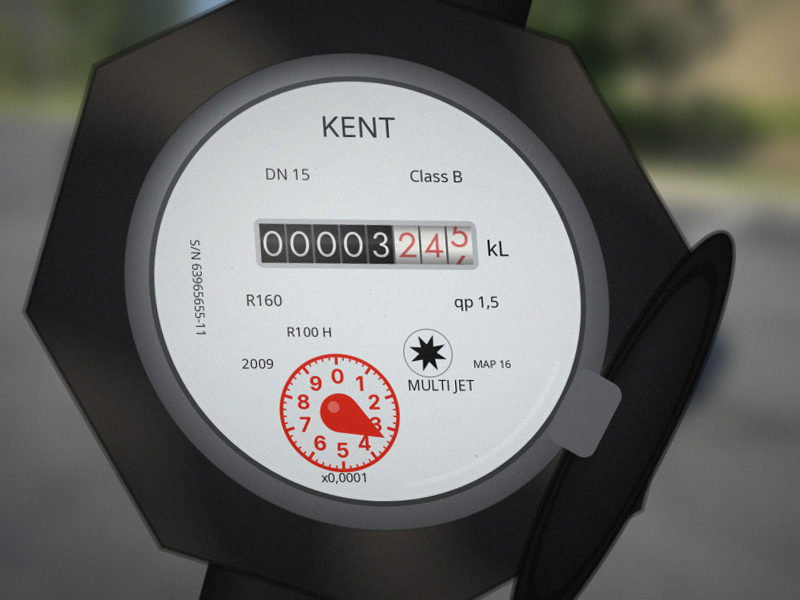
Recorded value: 3.2453 kL
